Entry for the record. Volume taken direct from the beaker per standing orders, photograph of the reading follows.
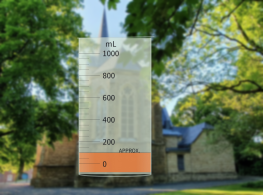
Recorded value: 100 mL
